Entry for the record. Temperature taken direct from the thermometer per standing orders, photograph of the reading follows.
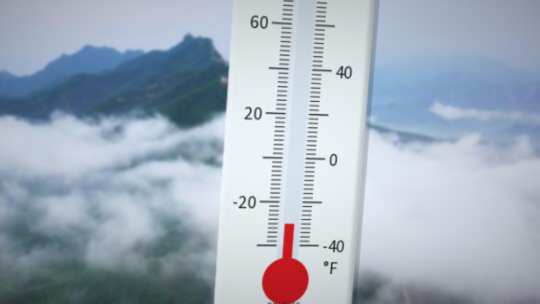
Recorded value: -30 °F
